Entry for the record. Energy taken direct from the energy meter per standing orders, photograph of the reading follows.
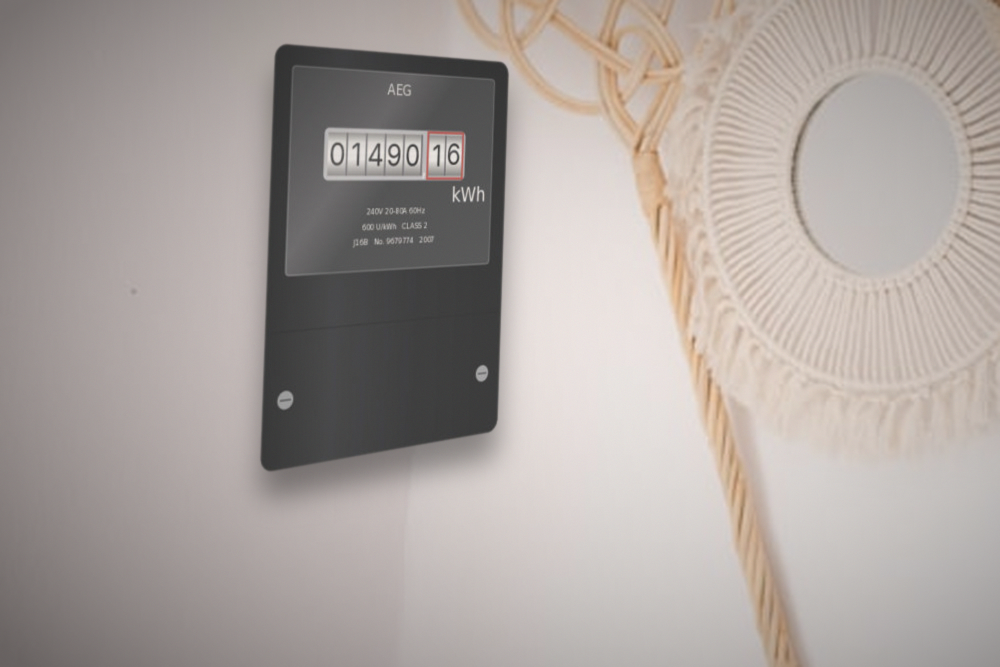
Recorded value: 1490.16 kWh
